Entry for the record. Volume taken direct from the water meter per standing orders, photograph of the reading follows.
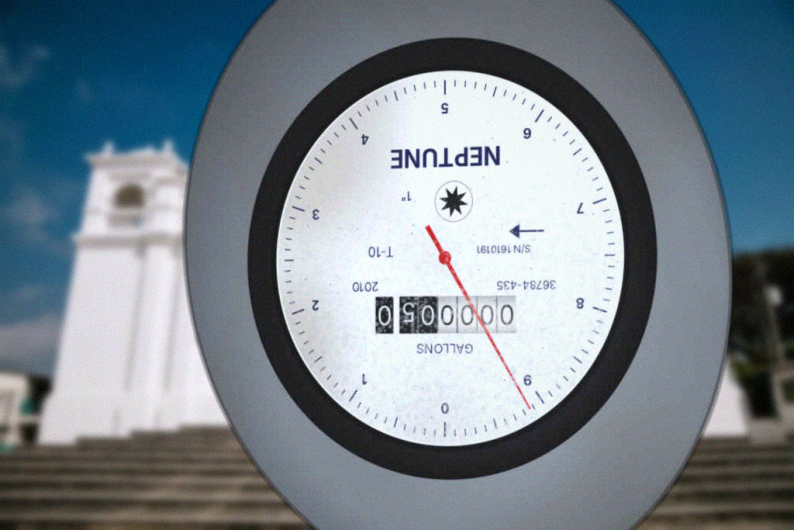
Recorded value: 49.1 gal
